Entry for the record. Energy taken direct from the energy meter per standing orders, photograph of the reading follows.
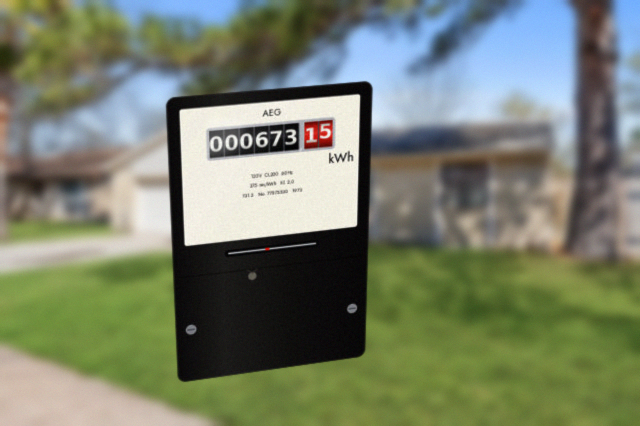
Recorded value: 673.15 kWh
